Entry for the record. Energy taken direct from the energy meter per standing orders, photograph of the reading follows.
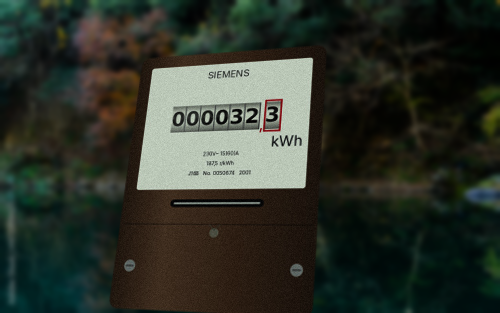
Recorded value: 32.3 kWh
